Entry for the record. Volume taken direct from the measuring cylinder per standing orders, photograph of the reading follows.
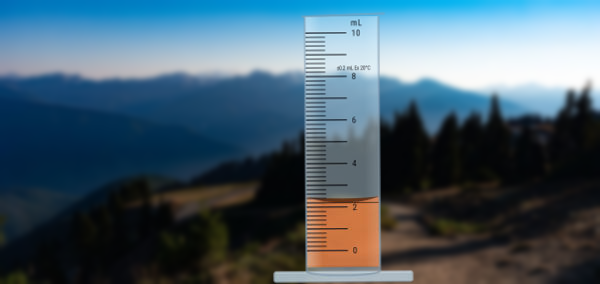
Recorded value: 2.2 mL
